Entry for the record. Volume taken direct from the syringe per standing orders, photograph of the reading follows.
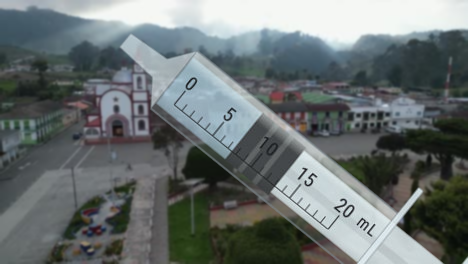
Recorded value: 7.5 mL
